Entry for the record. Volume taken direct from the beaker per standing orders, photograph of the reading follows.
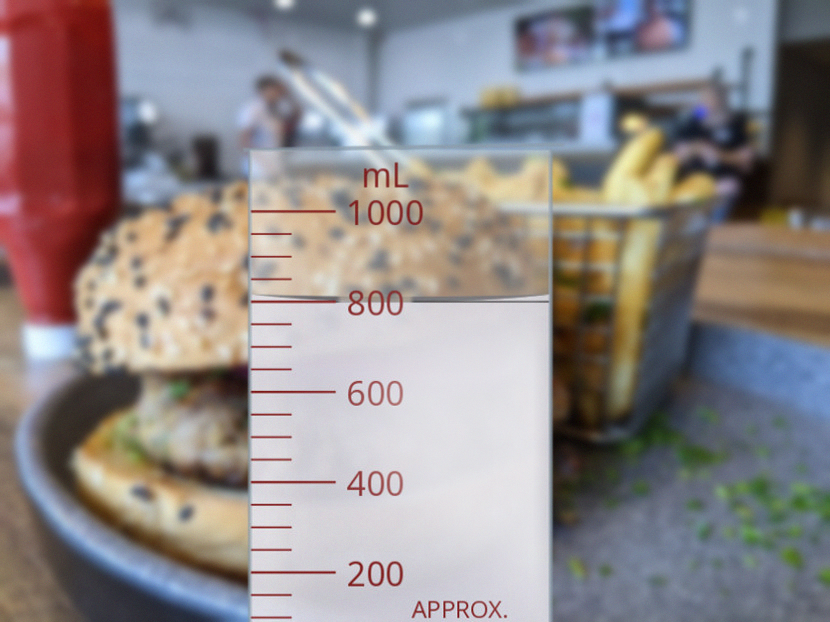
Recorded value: 800 mL
